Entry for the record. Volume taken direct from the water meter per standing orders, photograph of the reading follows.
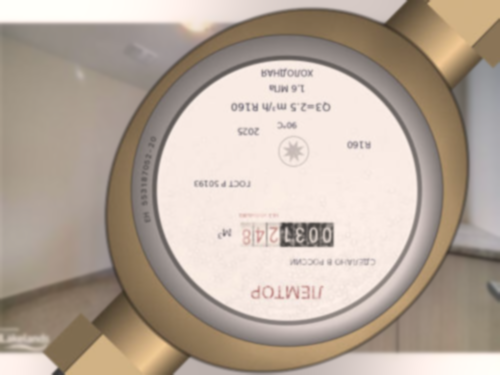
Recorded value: 31.248 m³
